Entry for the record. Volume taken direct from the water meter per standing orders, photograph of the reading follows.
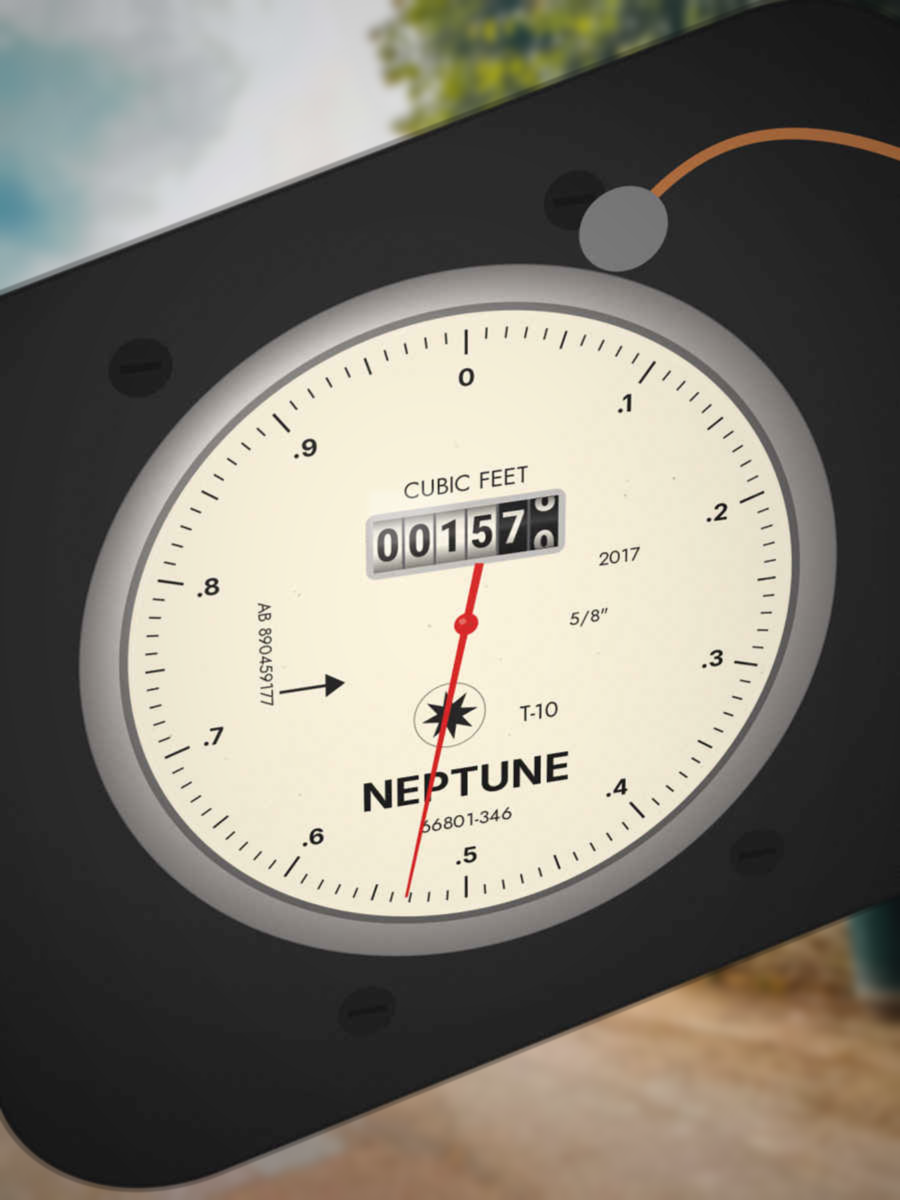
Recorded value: 1578.53 ft³
